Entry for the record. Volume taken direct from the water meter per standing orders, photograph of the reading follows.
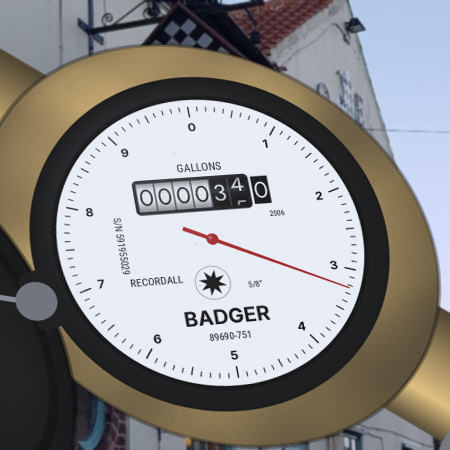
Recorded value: 343.2 gal
